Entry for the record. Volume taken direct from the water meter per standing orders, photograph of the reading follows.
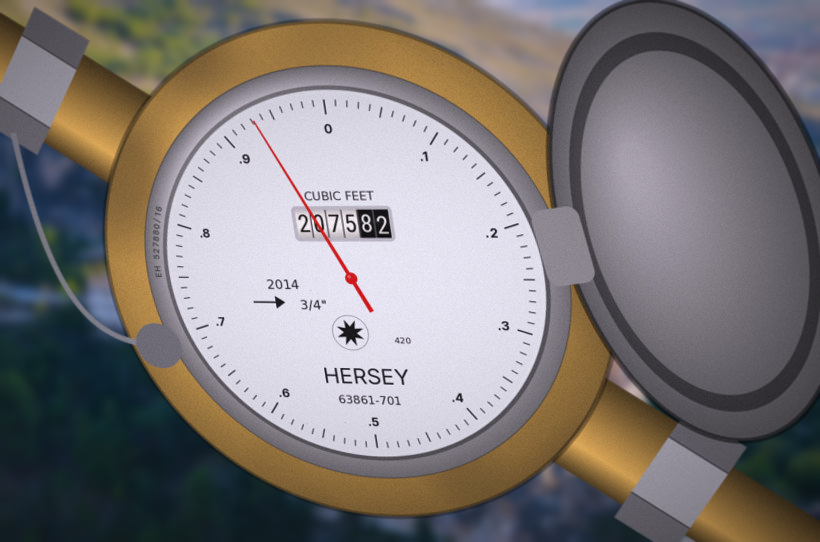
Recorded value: 207581.93 ft³
